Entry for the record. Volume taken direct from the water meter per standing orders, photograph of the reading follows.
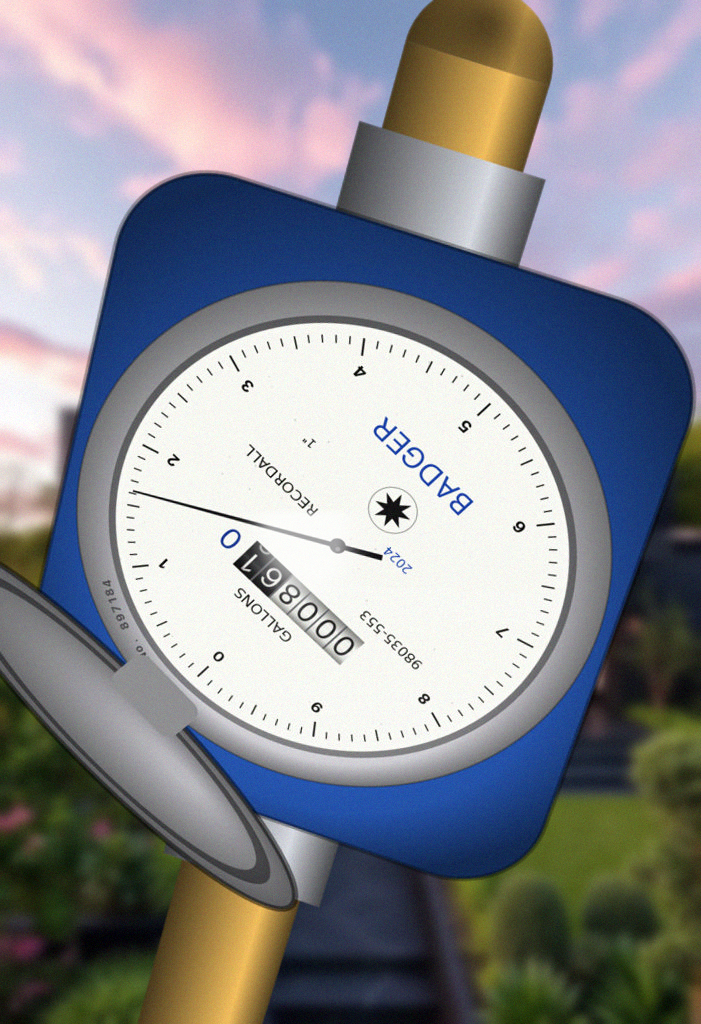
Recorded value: 8611.6 gal
